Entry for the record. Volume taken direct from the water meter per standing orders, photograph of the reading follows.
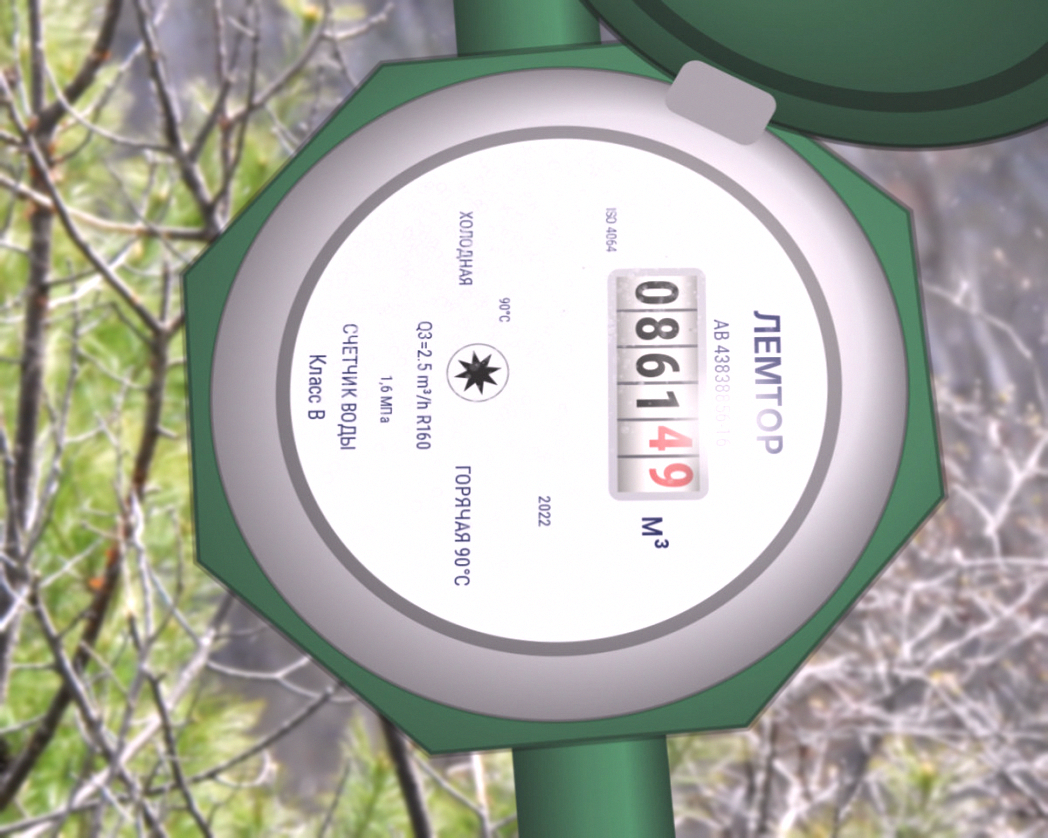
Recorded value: 861.49 m³
